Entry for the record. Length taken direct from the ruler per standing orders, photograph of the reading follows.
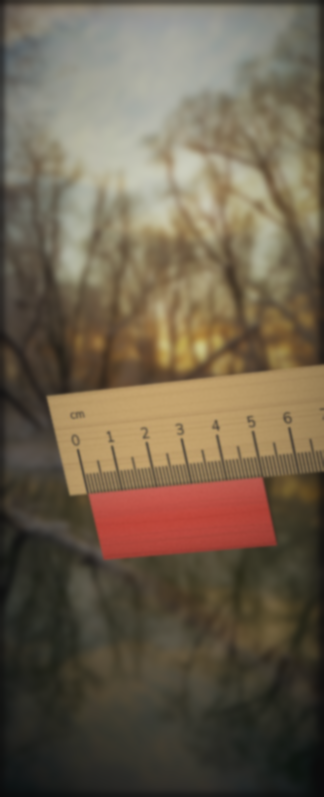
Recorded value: 5 cm
